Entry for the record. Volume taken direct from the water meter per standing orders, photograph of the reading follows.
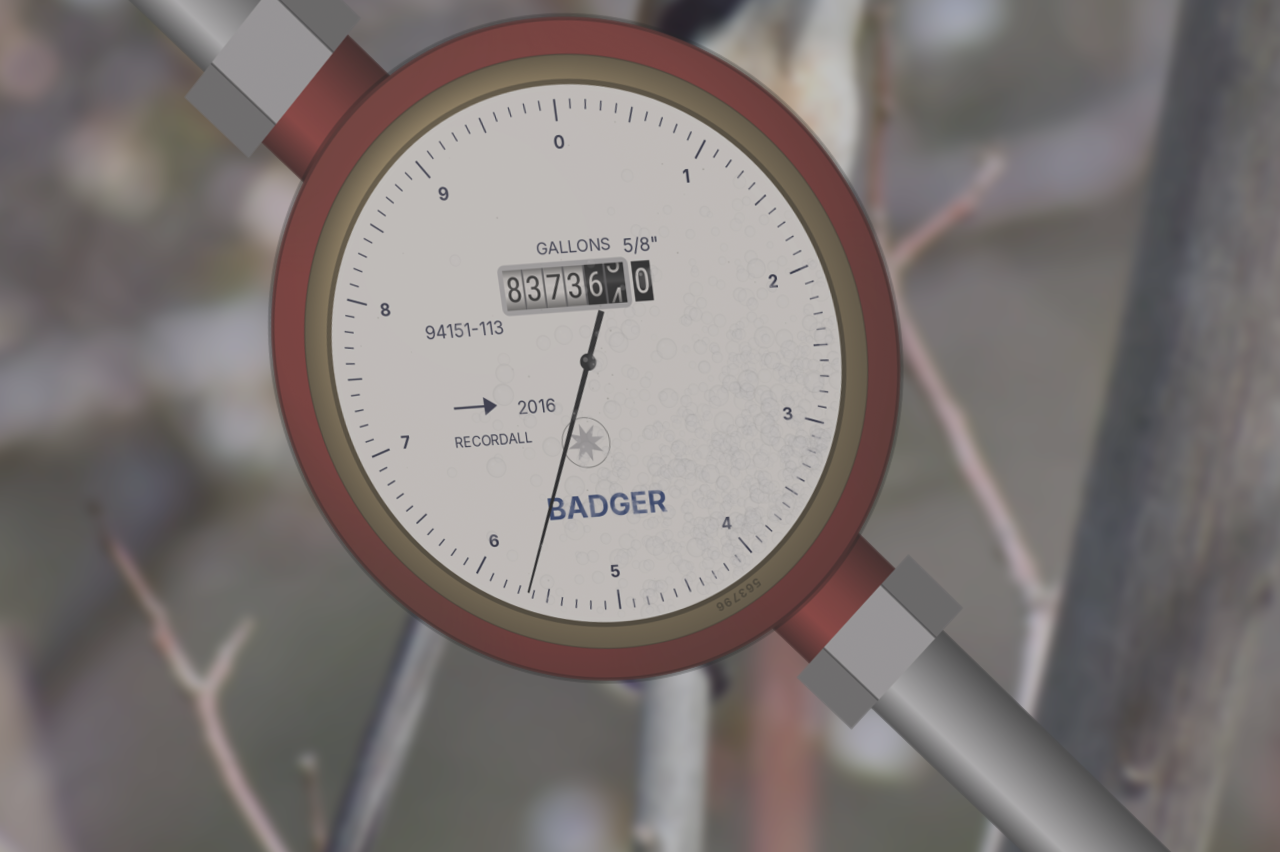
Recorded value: 8373635.6 gal
